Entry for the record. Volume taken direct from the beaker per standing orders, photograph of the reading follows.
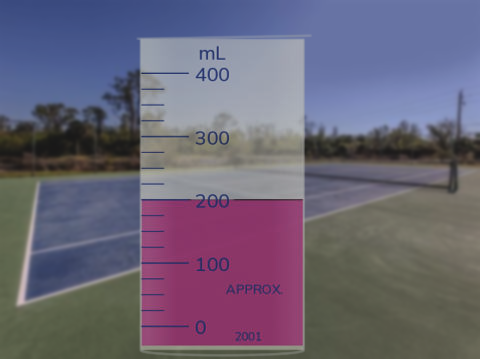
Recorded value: 200 mL
